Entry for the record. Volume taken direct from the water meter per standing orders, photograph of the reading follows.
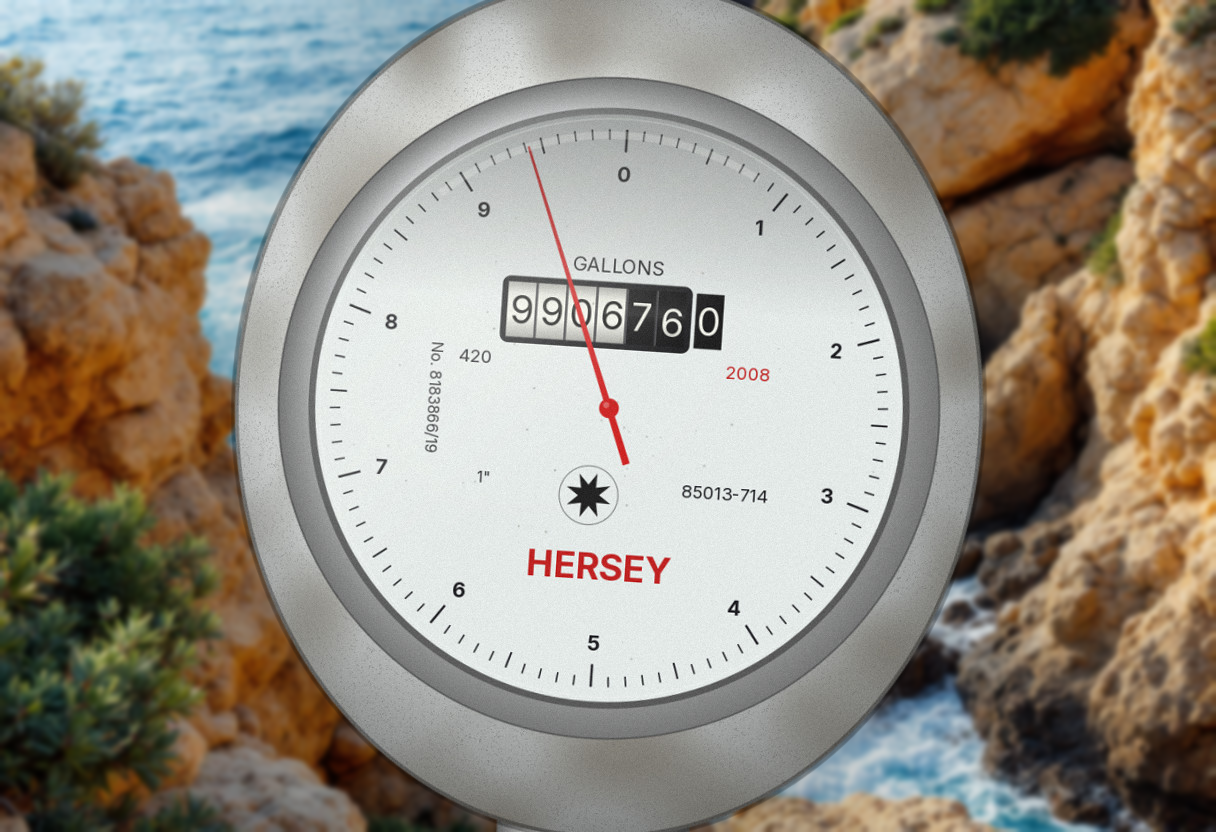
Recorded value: 9906759.4 gal
